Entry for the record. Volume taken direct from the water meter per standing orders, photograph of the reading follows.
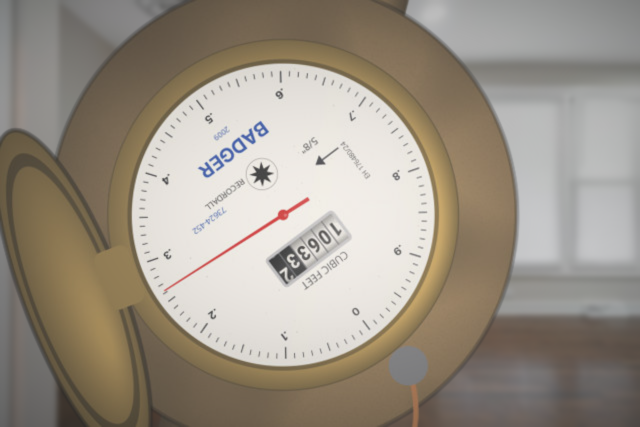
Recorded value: 106332.26 ft³
